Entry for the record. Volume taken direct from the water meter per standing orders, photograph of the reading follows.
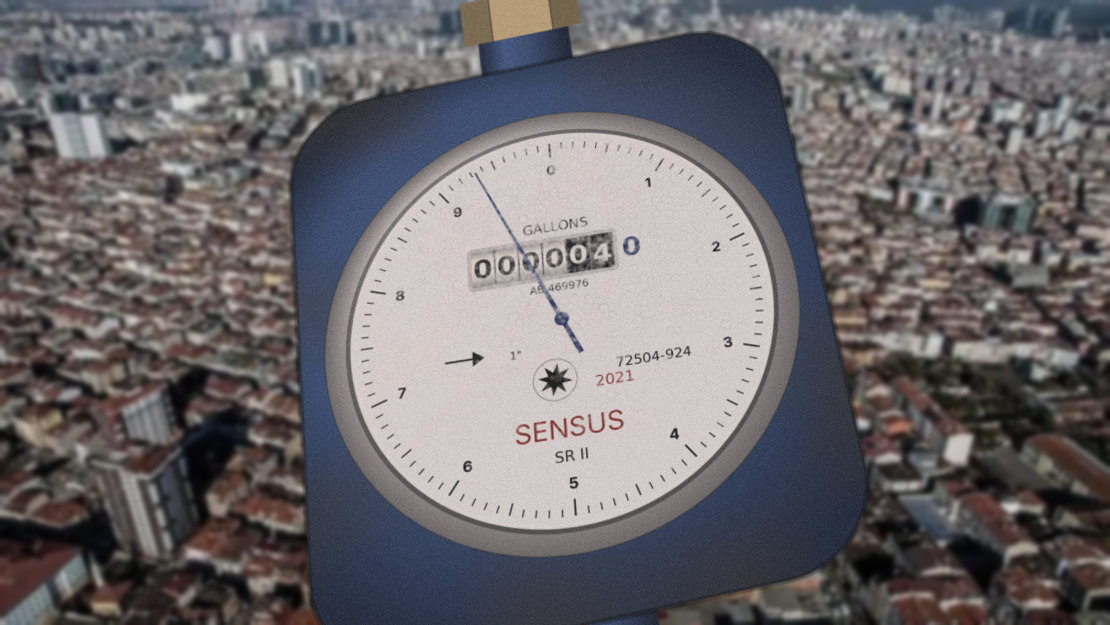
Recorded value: 39.3 gal
